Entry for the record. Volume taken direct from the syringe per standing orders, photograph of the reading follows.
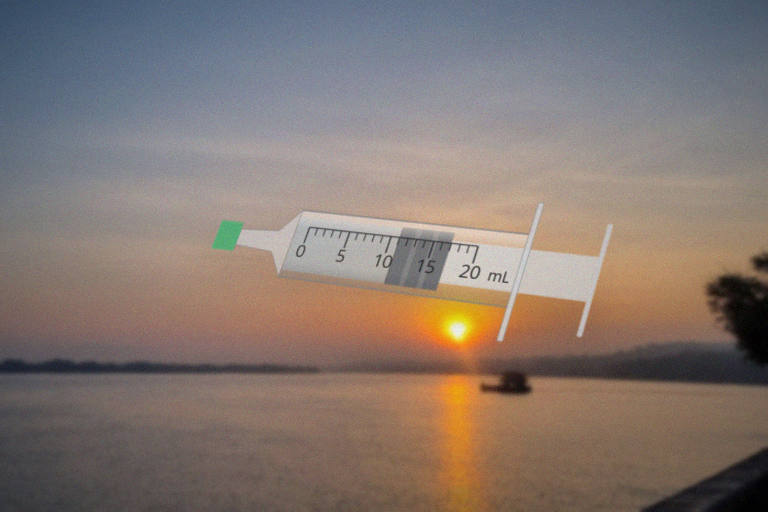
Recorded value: 11 mL
